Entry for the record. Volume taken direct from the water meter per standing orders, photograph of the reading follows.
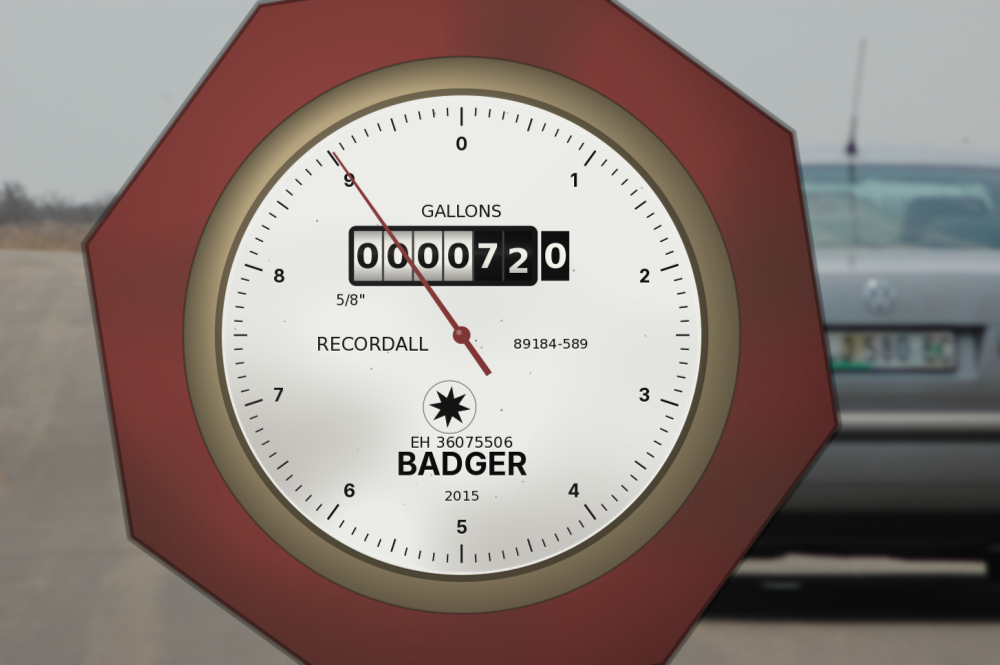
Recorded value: 719.0 gal
